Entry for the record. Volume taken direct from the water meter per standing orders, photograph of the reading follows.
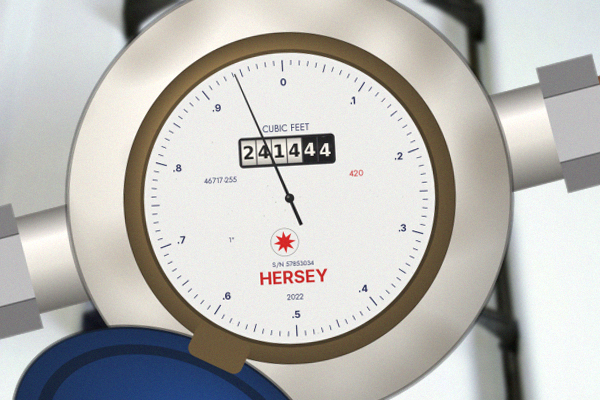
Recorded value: 241443.94 ft³
